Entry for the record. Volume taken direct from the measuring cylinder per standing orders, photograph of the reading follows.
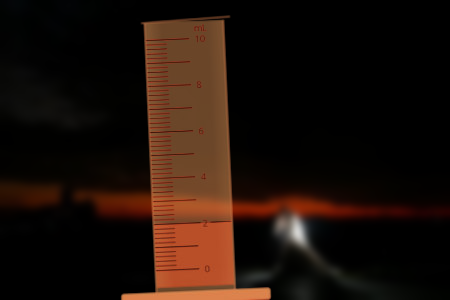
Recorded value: 2 mL
